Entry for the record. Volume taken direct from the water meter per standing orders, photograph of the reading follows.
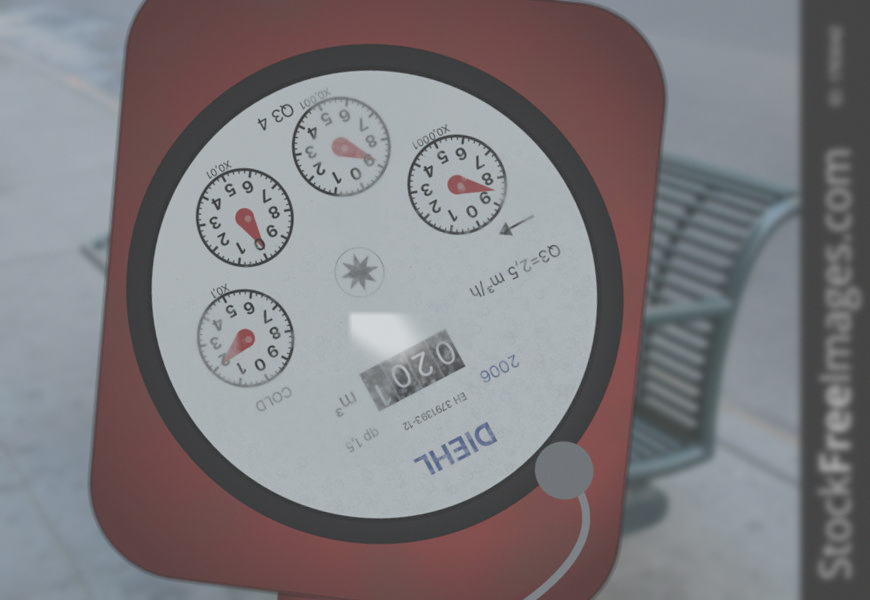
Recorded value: 201.1988 m³
